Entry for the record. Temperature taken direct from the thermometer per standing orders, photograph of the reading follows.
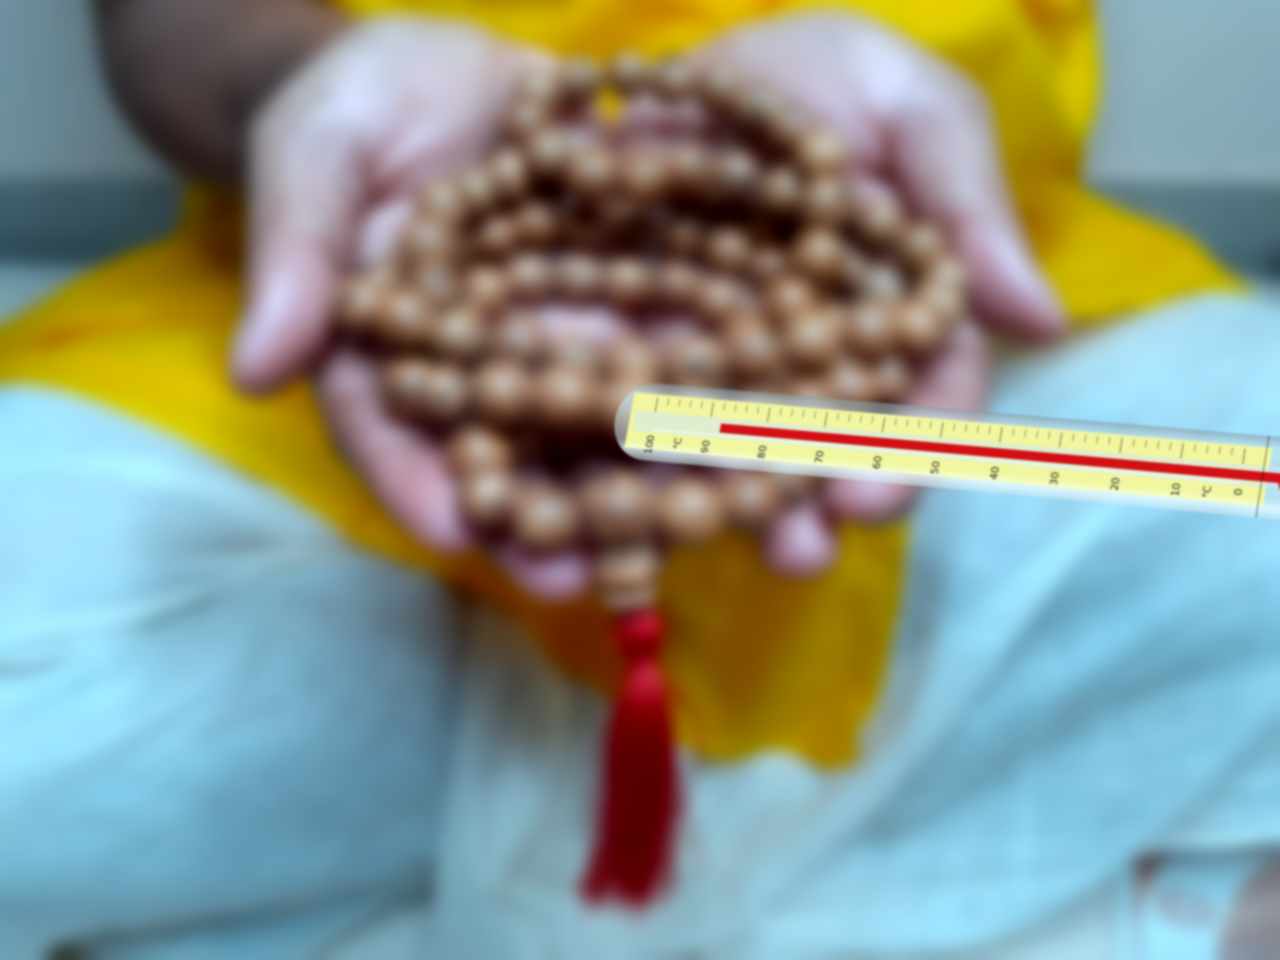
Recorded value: 88 °C
